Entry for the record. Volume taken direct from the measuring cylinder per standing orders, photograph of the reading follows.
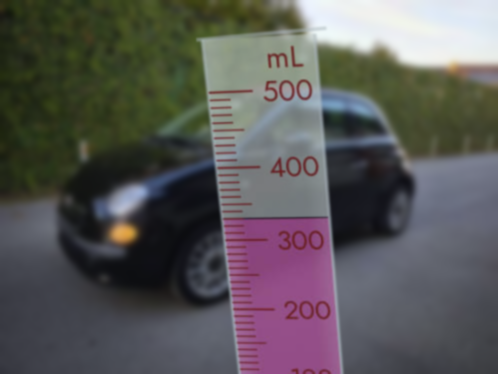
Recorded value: 330 mL
